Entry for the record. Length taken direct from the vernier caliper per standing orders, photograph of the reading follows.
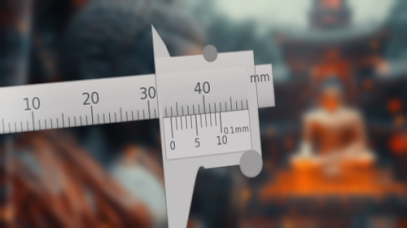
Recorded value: 33.8 mm
